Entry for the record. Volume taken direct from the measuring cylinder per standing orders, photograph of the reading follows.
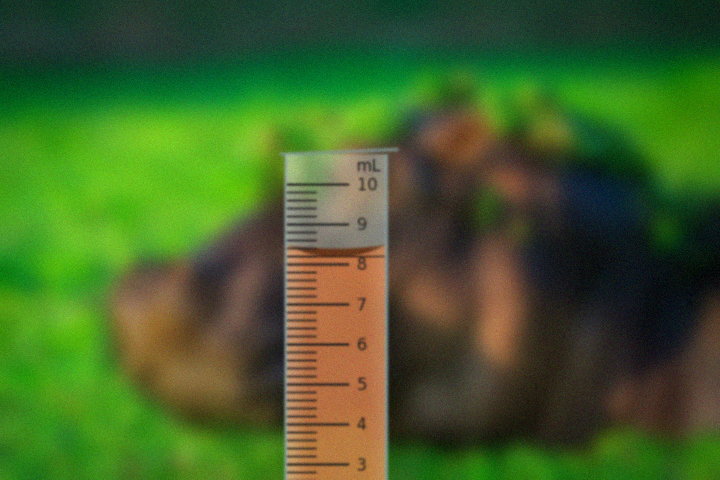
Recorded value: 8.2 mL
